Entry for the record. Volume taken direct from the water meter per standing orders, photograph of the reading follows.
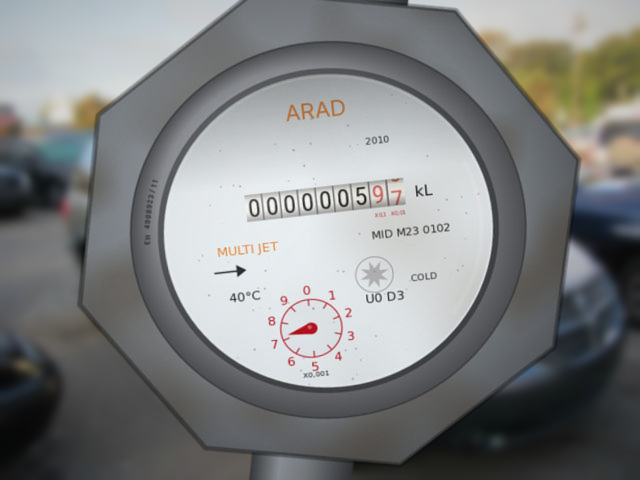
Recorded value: 5.967 kL
